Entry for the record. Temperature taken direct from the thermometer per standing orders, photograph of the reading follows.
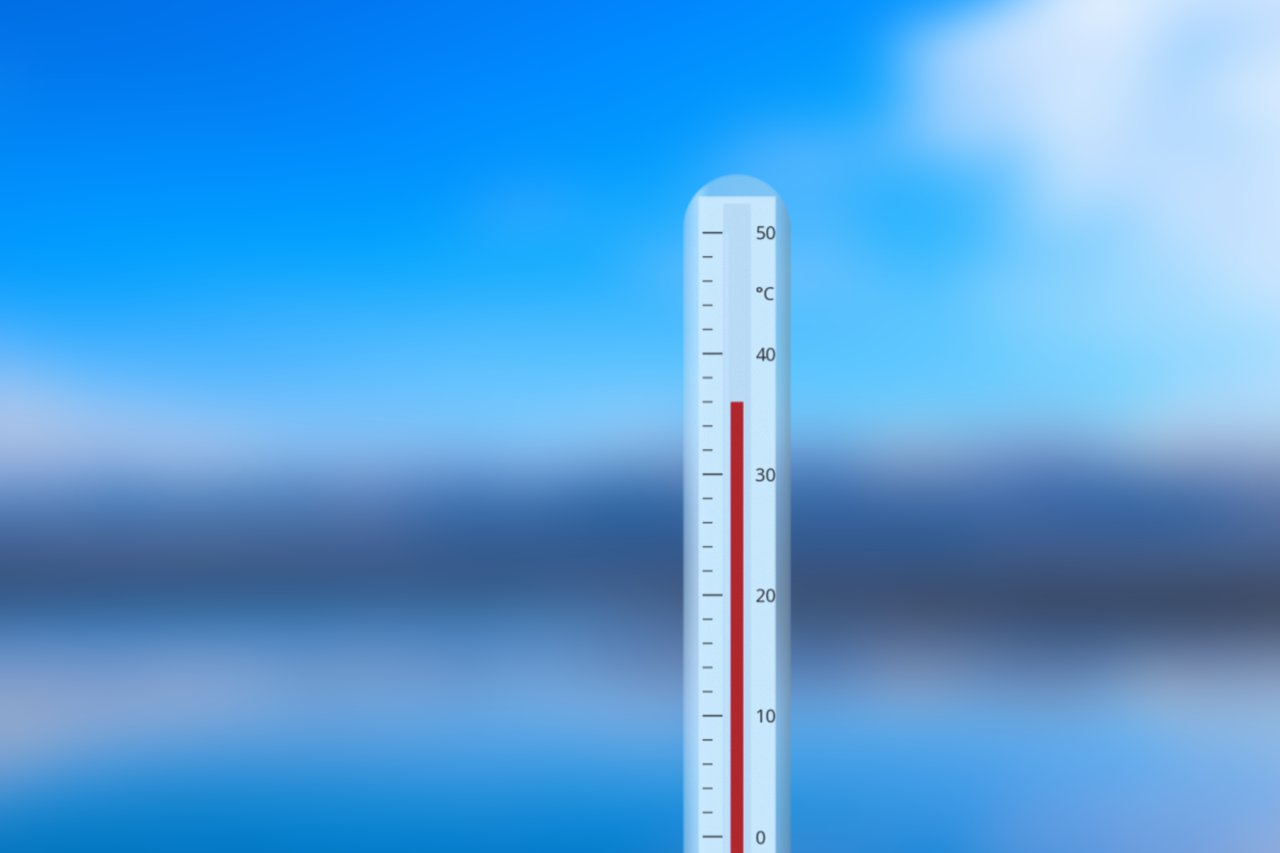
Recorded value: 36 °C
